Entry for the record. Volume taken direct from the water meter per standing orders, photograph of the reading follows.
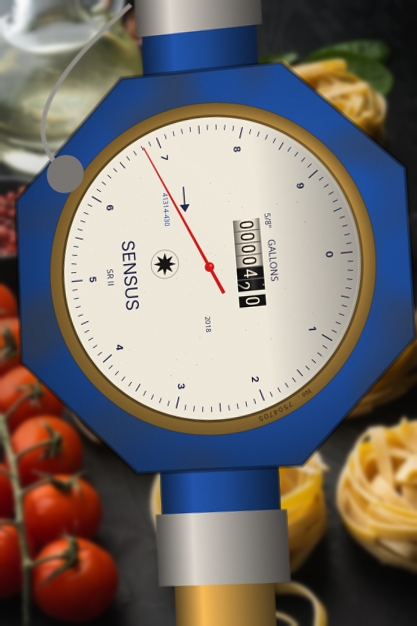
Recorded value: 416.8 gal
